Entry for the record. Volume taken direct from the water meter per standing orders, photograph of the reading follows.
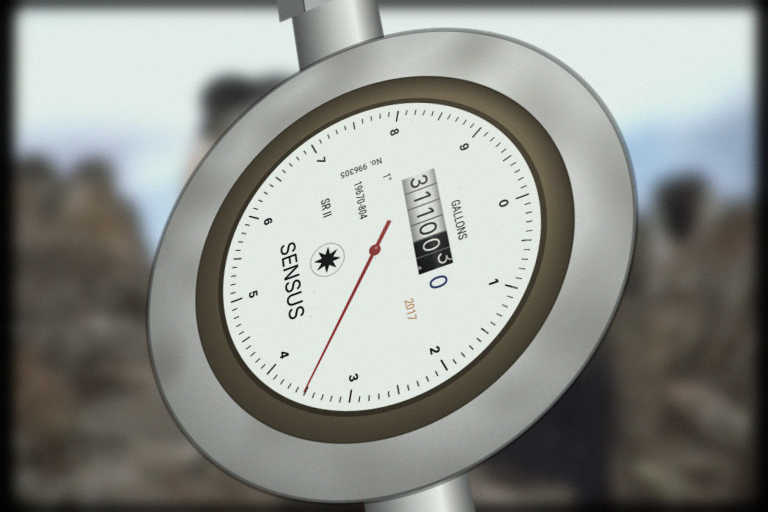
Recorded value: 3110033.5 gal
